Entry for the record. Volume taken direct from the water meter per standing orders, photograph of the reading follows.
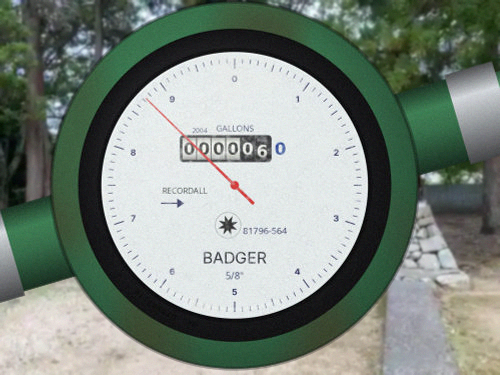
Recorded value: 58.7 gal
